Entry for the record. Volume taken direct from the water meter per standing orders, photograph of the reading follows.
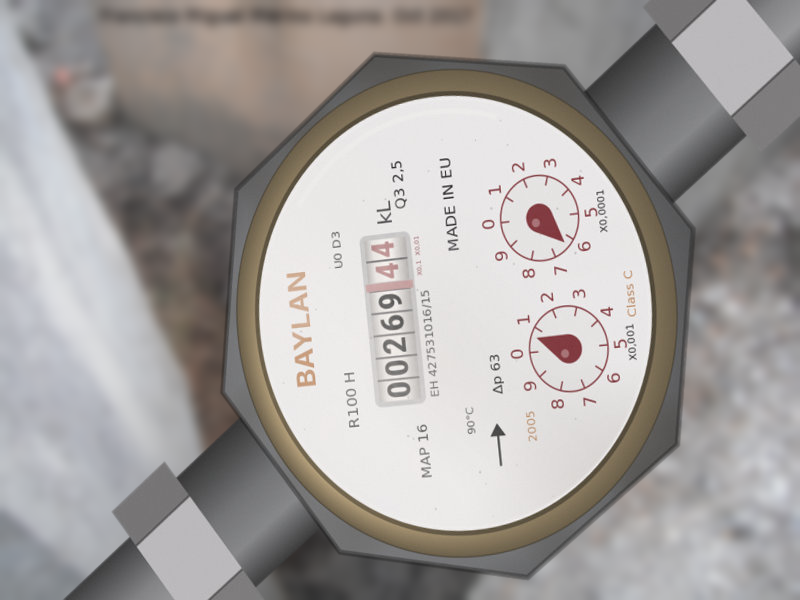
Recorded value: 269.4406 kL
